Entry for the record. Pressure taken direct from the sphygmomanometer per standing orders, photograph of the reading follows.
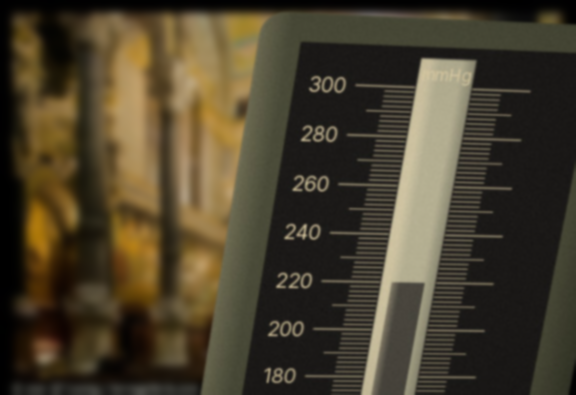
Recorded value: 220 mmHg
